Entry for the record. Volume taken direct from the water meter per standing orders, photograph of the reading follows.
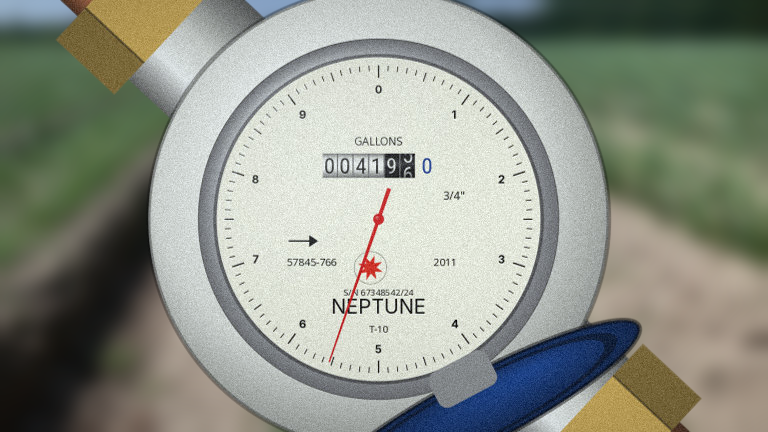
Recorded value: 41955.5 gal
